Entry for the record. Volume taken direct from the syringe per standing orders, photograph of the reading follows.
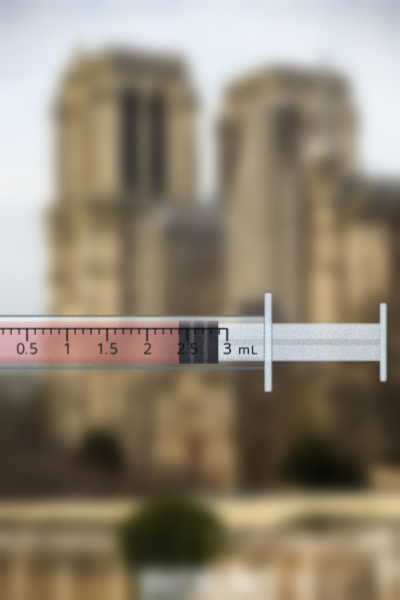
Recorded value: 2.4 mL
